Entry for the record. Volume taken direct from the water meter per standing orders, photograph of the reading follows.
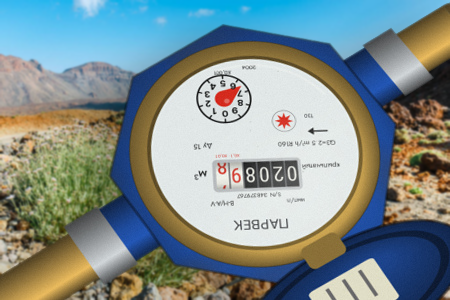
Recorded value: 208.976 m³
